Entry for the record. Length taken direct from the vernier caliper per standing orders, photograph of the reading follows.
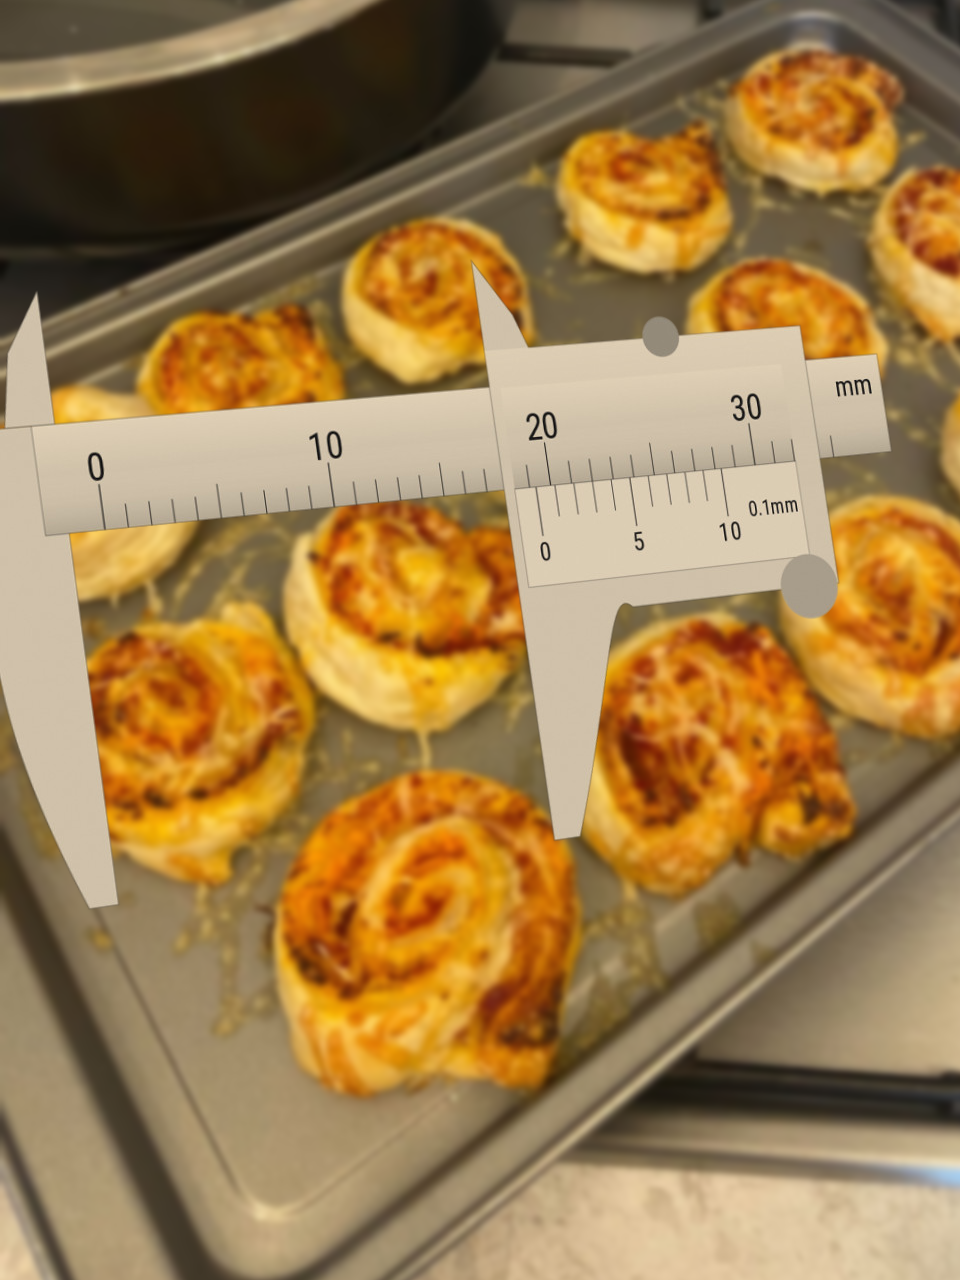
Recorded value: 19.3 mm
